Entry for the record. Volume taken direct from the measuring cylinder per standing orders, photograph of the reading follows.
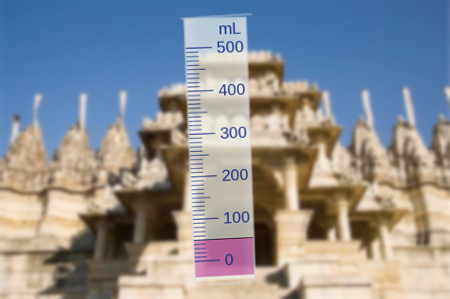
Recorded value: 50 mL
